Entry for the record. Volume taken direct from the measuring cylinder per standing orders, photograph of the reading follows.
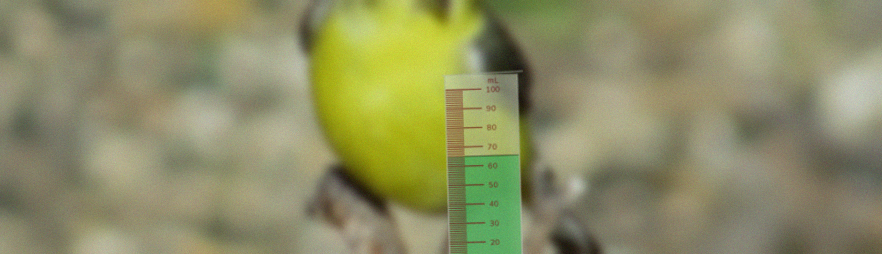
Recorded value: 65 mL
